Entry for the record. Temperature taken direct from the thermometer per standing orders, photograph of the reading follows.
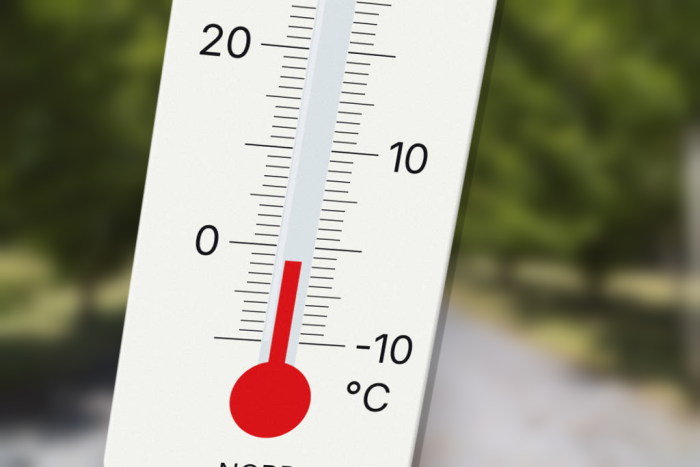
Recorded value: -1.5 °C
